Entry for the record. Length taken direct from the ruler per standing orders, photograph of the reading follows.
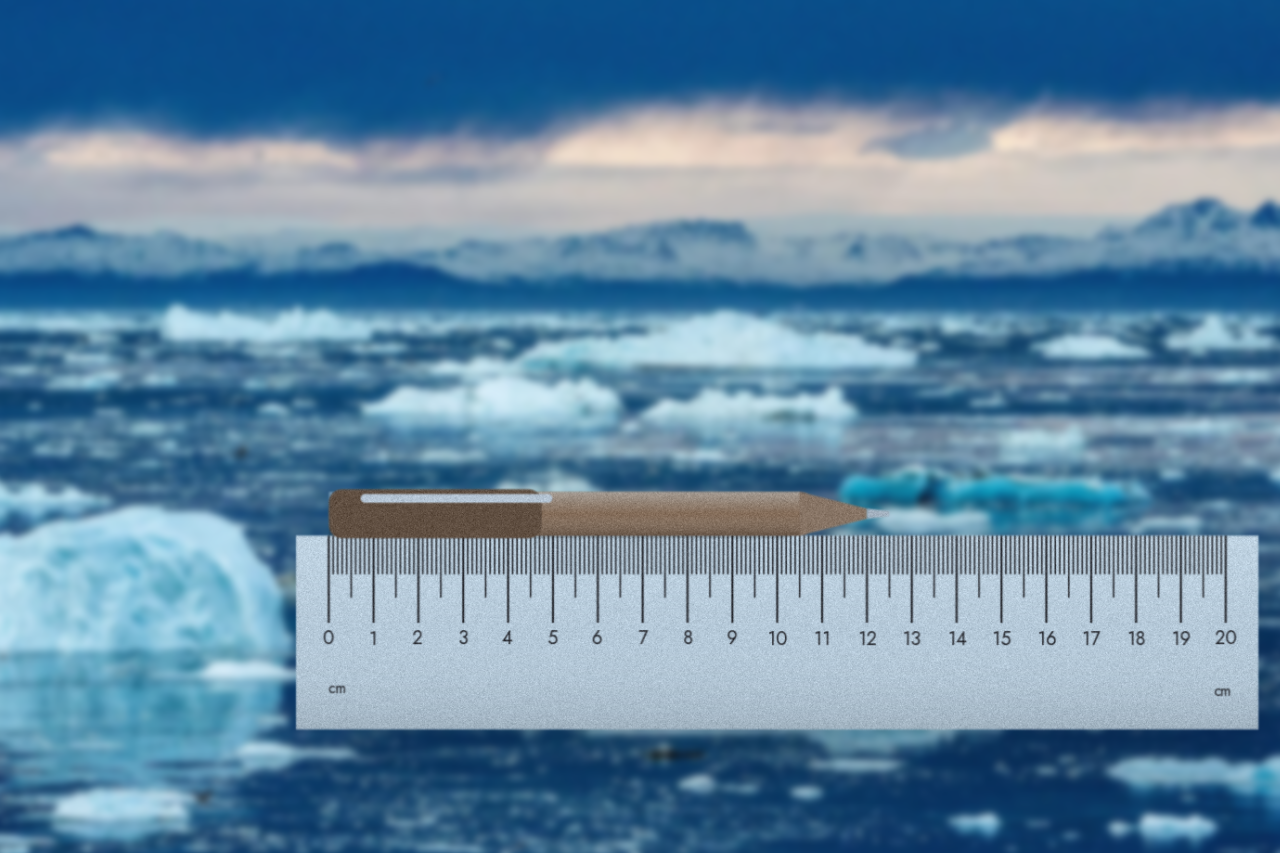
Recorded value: 12.5 cm
